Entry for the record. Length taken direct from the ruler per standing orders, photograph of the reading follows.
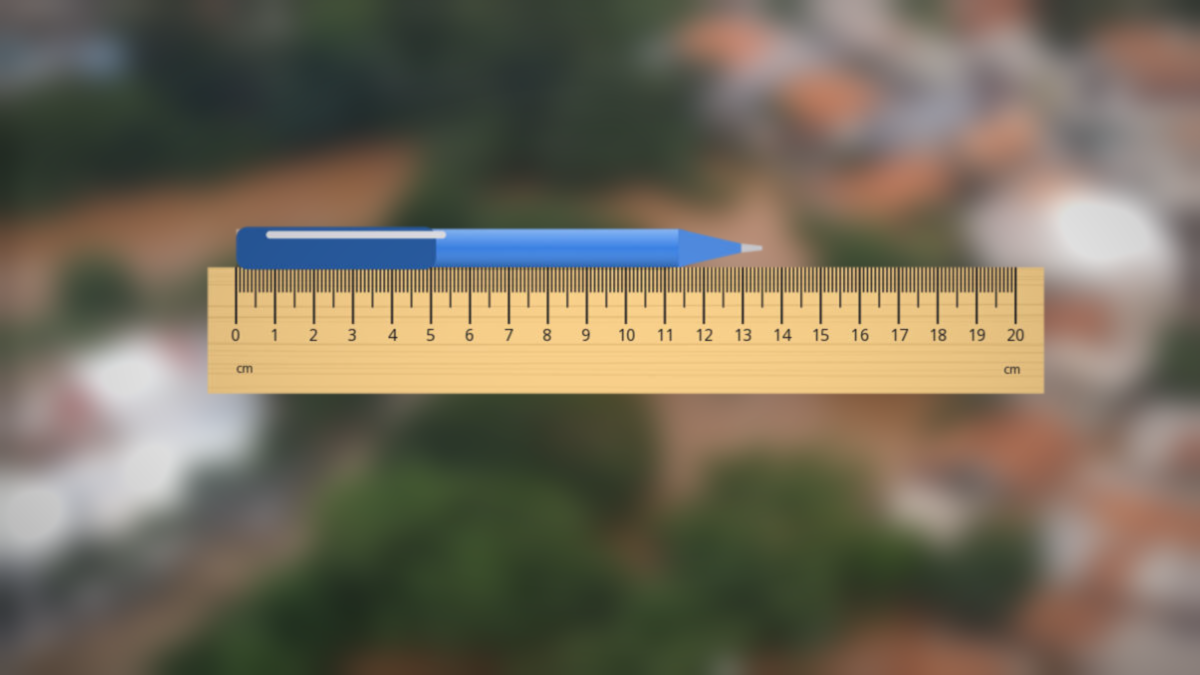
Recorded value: 13.5 cm
